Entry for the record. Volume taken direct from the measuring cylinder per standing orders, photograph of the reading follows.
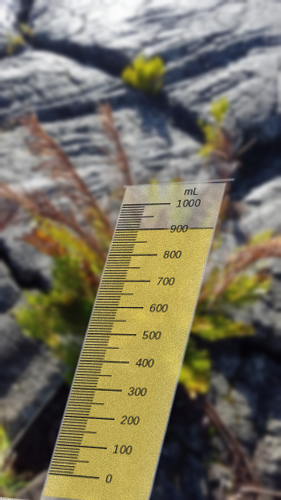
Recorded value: 900 mL
